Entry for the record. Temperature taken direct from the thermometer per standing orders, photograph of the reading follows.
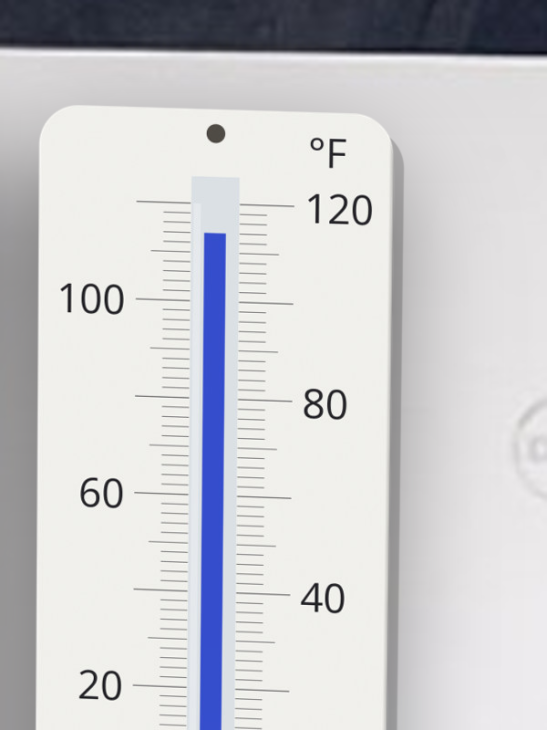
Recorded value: 114 °F
